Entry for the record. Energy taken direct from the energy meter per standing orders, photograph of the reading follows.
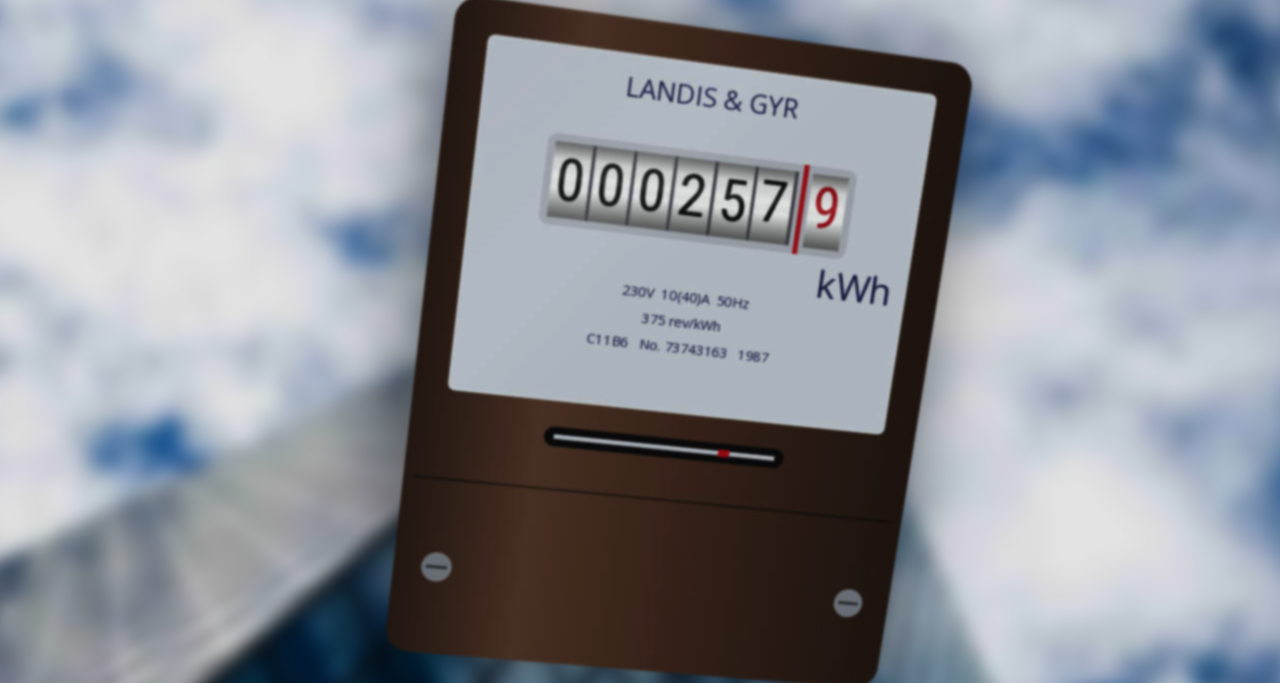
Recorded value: 257.9 kWh
